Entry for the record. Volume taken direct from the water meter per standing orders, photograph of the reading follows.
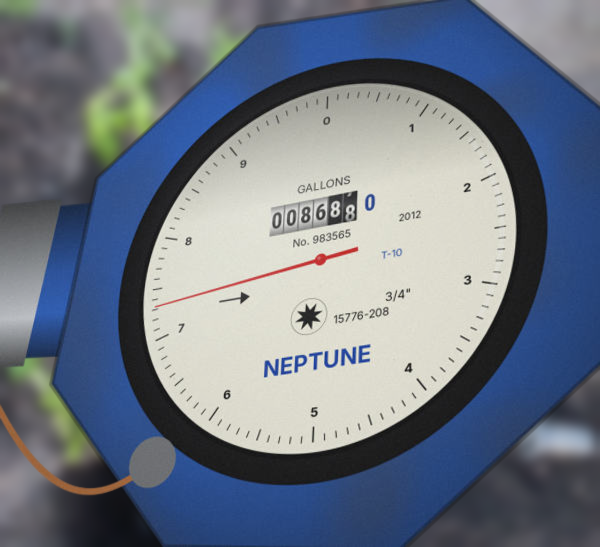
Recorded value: 86877.3 gal
